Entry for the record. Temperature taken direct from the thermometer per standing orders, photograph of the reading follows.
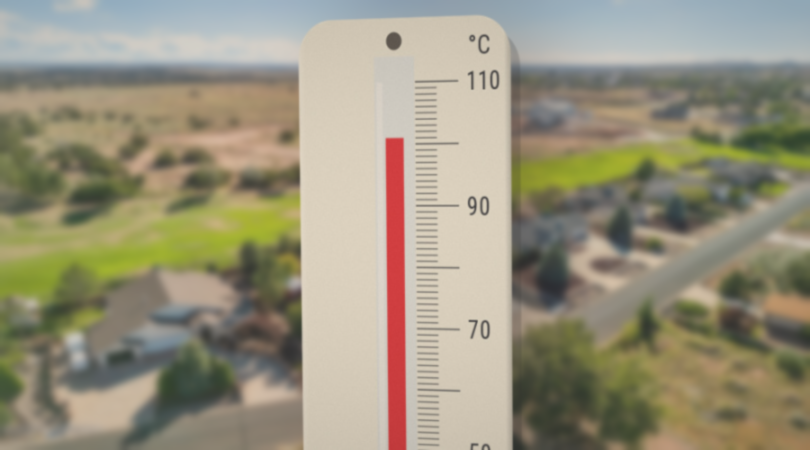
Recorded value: 101 °C
